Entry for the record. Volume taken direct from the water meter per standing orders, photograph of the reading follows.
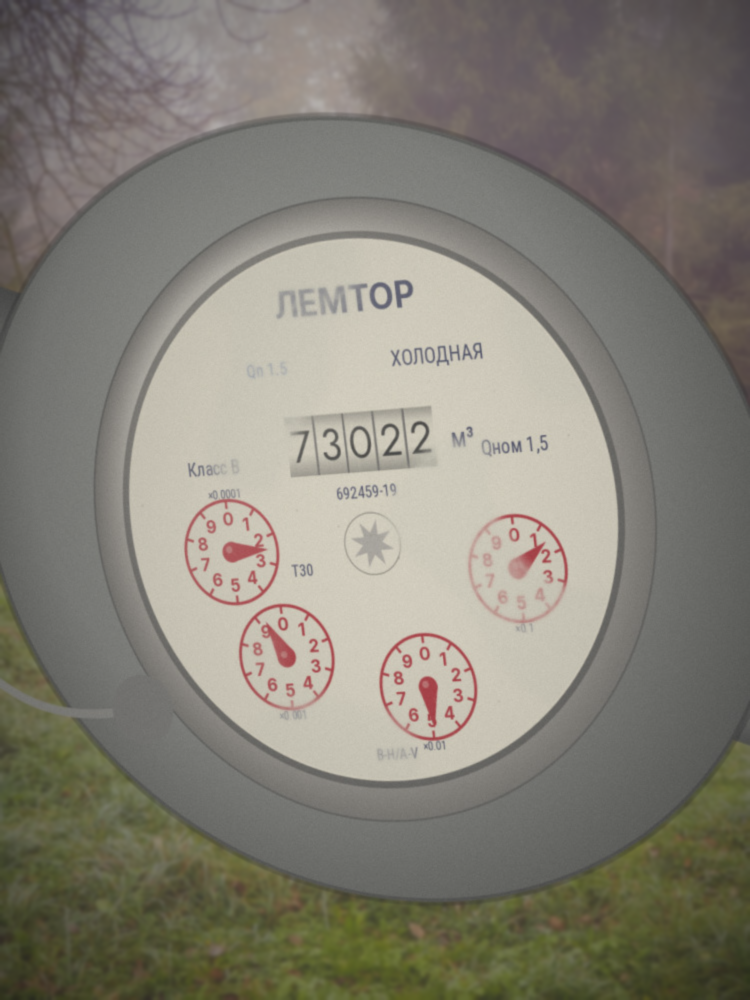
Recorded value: 73022.1492 m³
